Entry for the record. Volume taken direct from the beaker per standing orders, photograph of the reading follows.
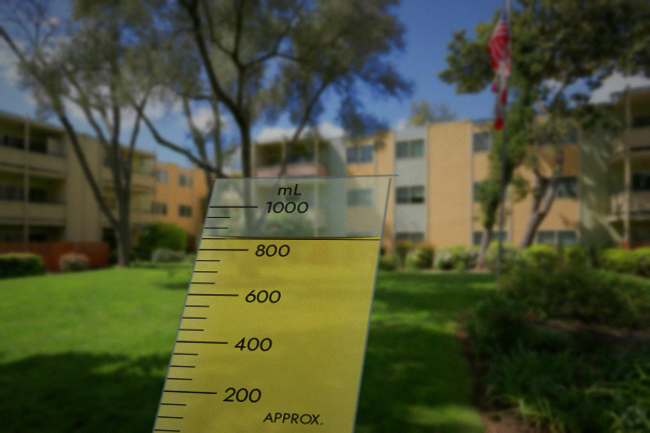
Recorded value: 850 mL
